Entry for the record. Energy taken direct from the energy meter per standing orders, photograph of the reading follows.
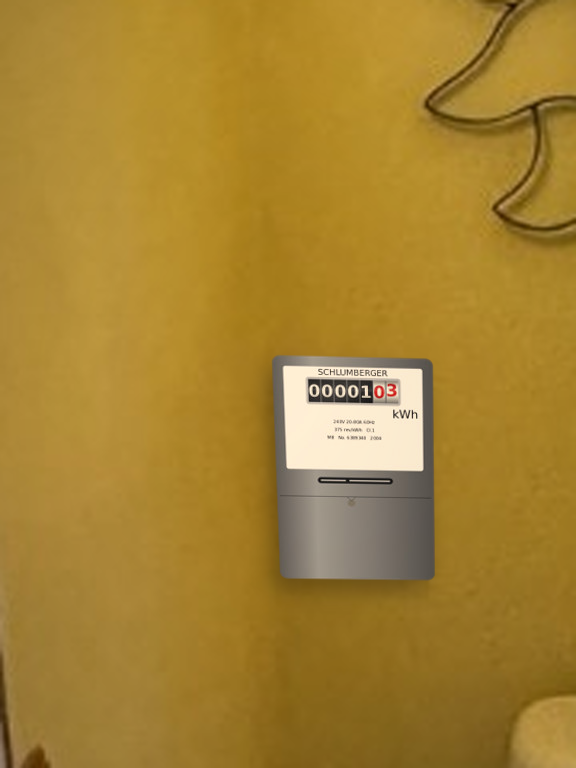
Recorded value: 1.03 kWh
